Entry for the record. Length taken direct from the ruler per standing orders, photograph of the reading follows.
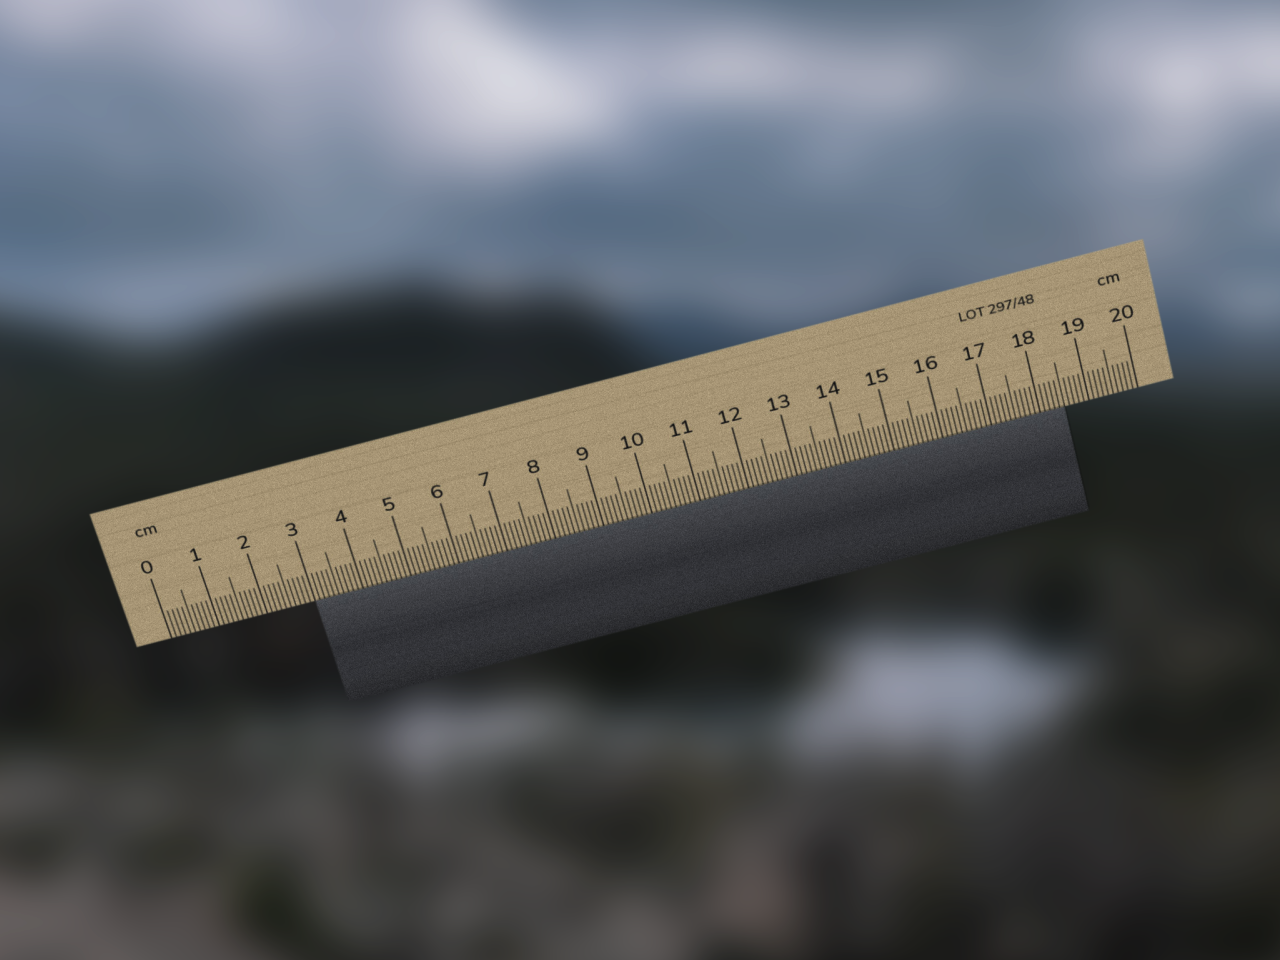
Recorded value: 15.5 cm
